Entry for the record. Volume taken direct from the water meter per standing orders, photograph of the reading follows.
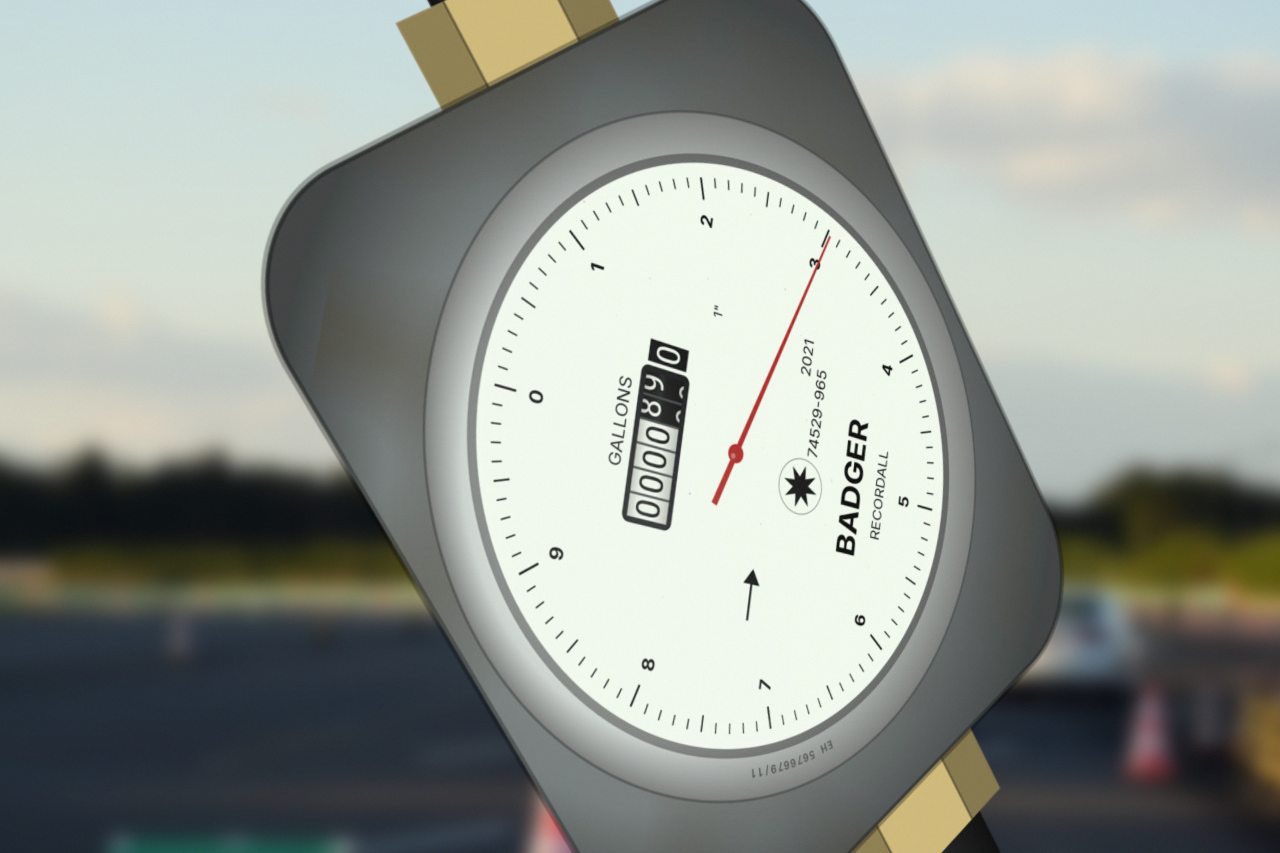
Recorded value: 893.0 gal
